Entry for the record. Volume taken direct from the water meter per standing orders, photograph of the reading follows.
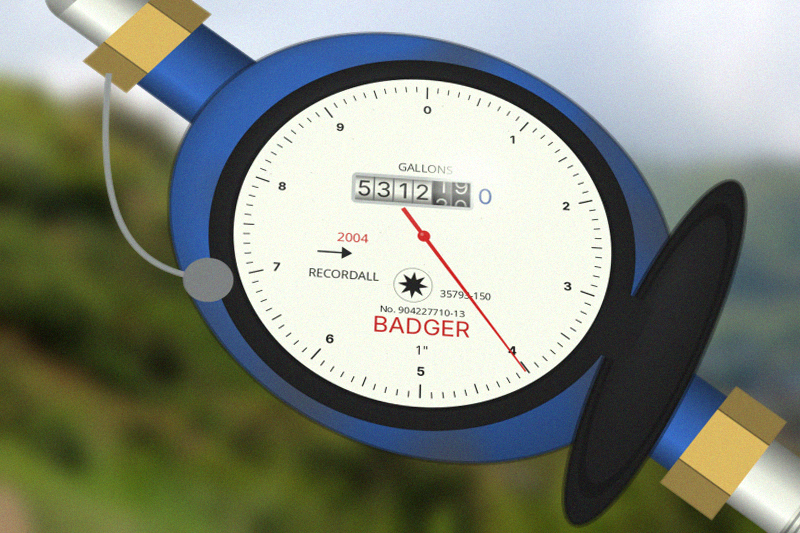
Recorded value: 5312194.0 gal
